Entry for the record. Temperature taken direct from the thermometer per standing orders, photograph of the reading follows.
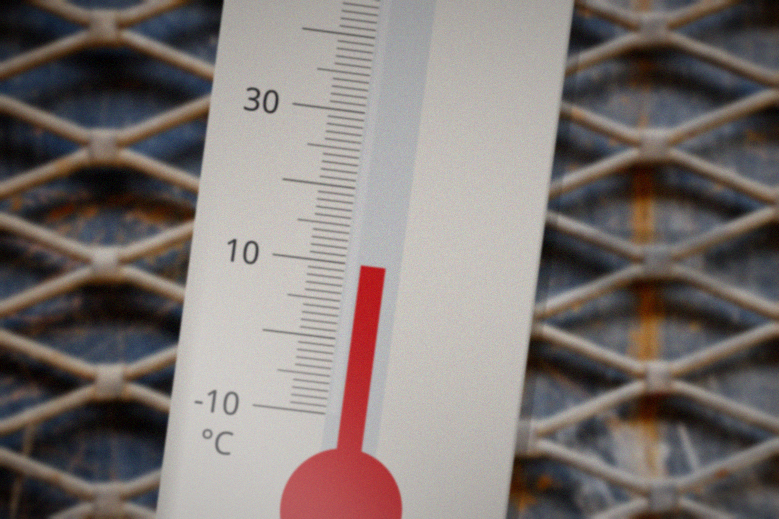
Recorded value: 10 °C
